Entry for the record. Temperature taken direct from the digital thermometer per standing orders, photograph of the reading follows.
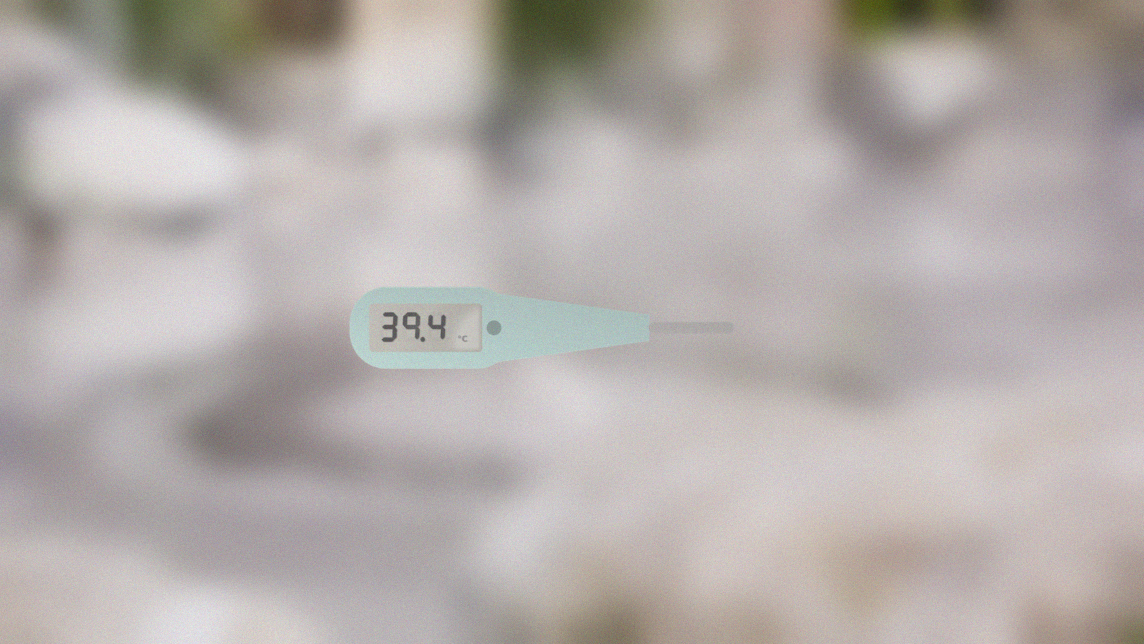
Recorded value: 39.4 °C
